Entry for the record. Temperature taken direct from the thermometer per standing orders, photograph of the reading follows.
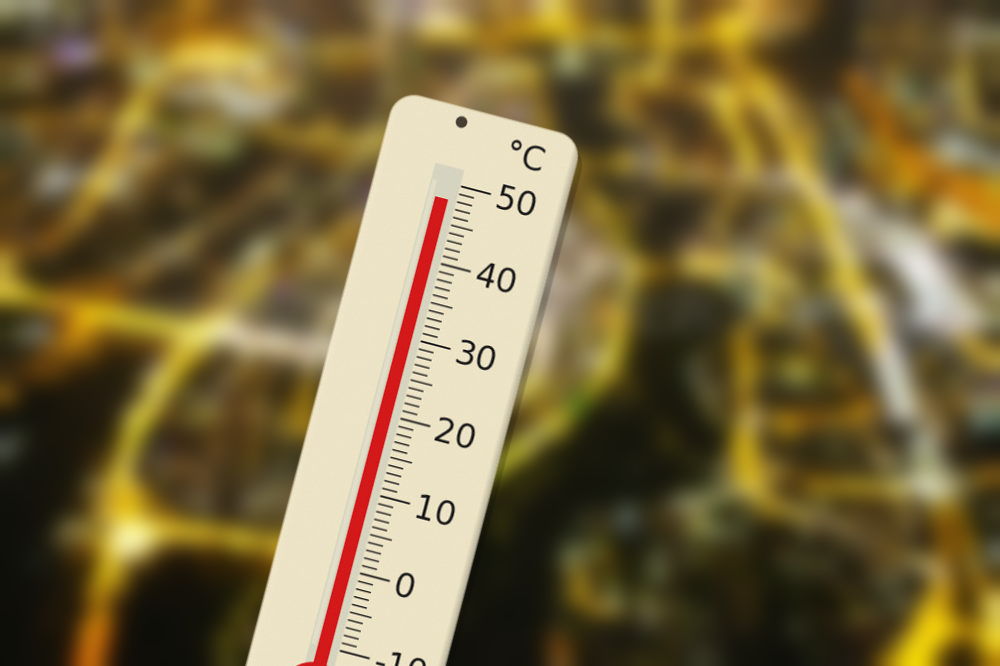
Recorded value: 48 °C
